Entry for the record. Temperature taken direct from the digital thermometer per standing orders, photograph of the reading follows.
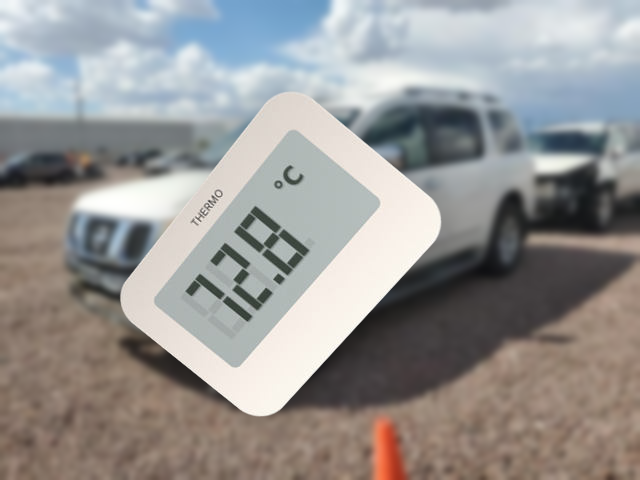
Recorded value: 72.8 °C
